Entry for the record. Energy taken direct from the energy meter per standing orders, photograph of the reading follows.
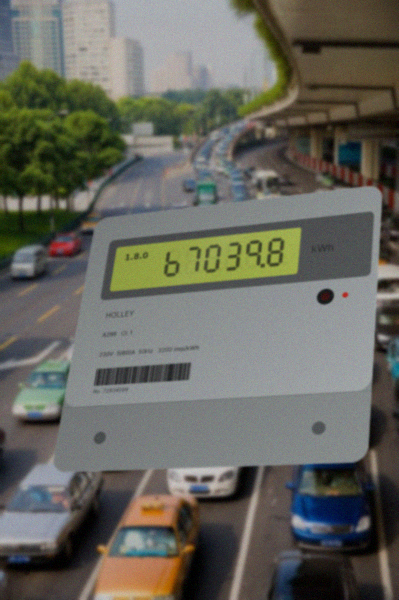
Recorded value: 67039.8 kWh
